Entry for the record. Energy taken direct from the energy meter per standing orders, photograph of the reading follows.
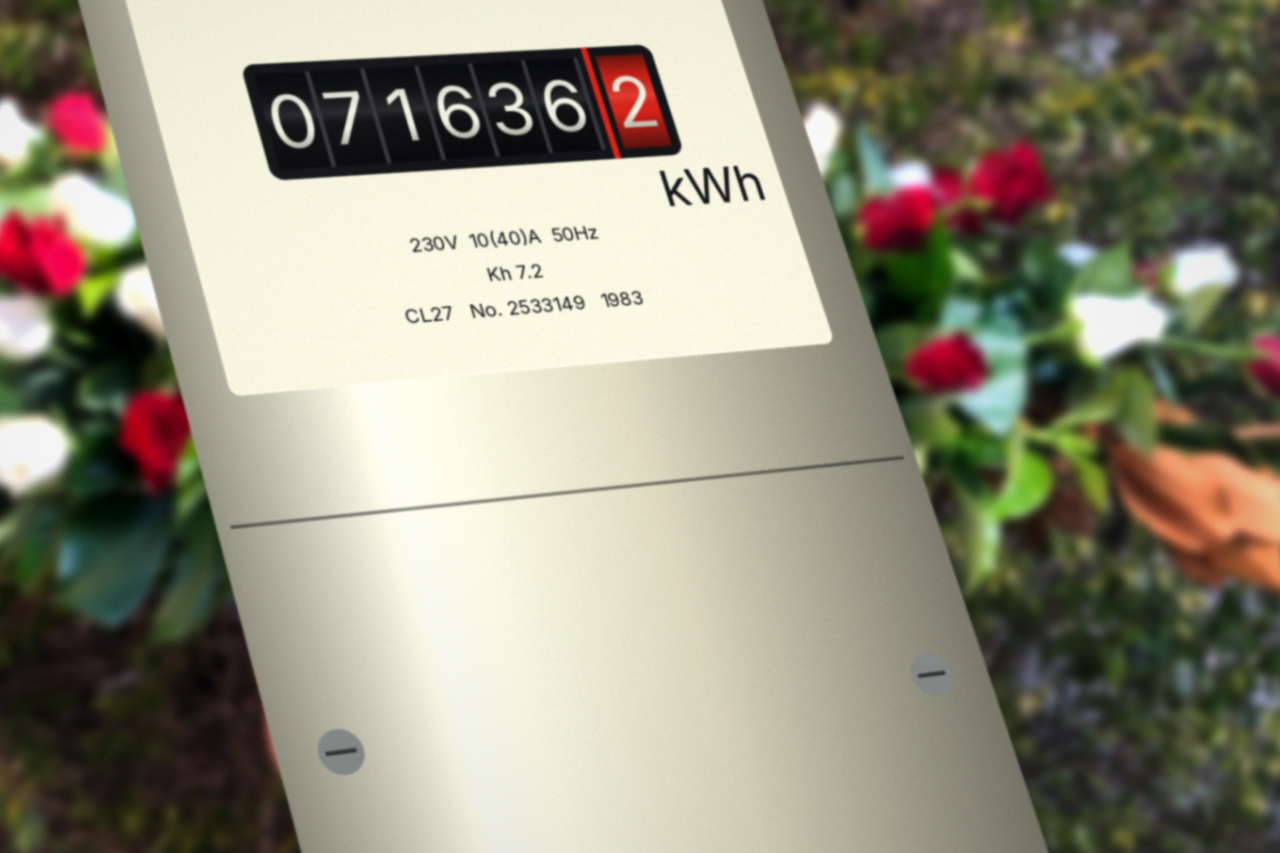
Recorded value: 71636.2 kWh
